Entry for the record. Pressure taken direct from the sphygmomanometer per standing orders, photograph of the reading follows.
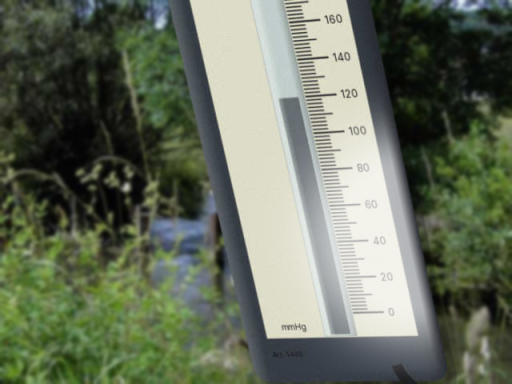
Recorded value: 120 mmHg
